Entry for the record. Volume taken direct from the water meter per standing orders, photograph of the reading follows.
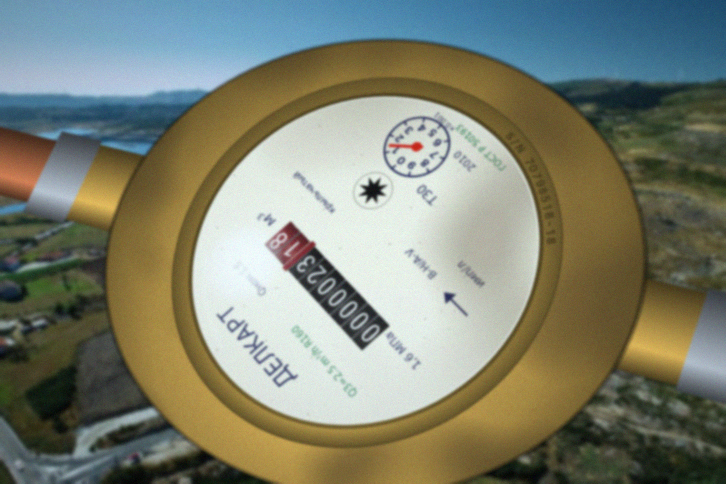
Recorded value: 23.181 m³
